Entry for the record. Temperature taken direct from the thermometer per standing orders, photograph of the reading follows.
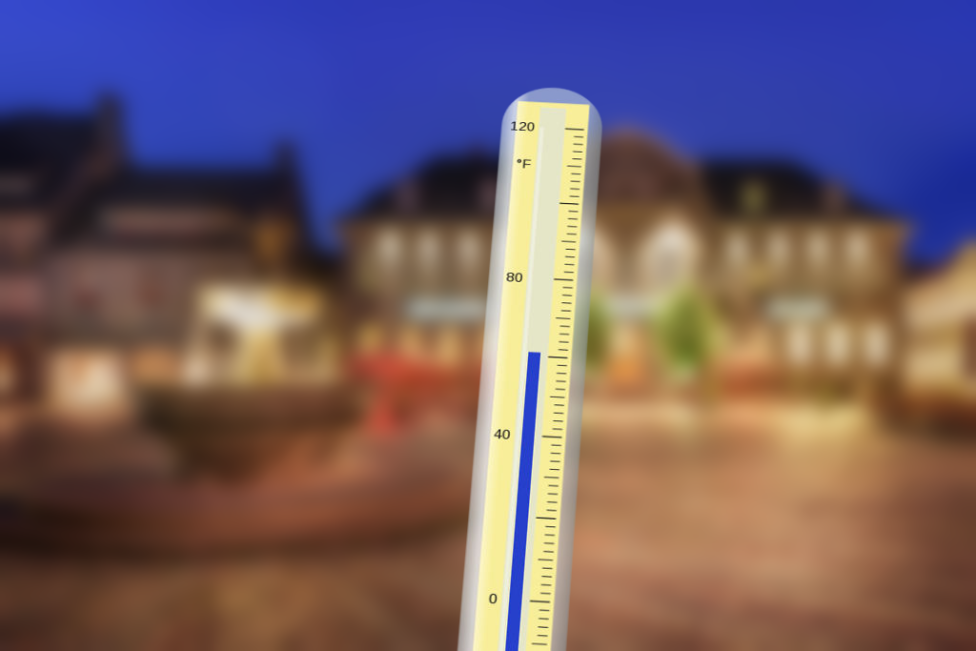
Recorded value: 61 °F
